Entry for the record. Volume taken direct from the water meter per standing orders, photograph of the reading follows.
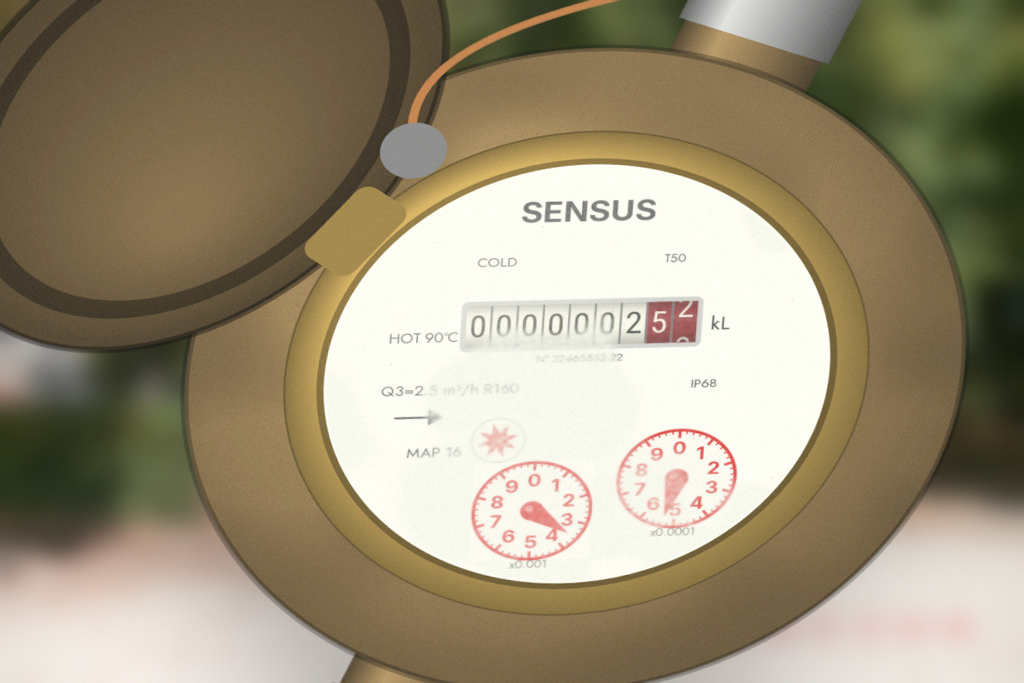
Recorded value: 2.5235 kL
